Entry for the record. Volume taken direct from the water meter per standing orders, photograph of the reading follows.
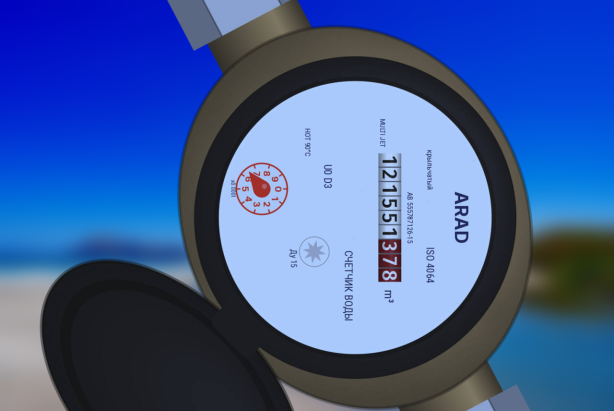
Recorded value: 121551.3786 m³
